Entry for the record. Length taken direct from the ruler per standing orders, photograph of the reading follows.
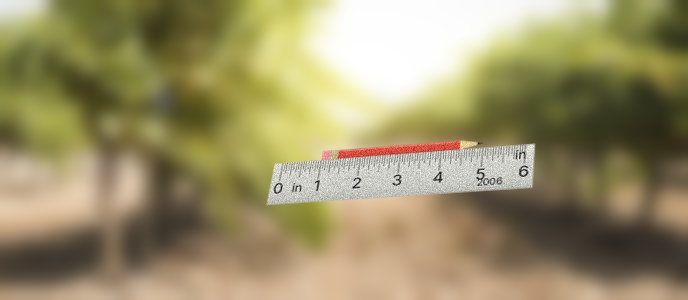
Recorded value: 4 in
